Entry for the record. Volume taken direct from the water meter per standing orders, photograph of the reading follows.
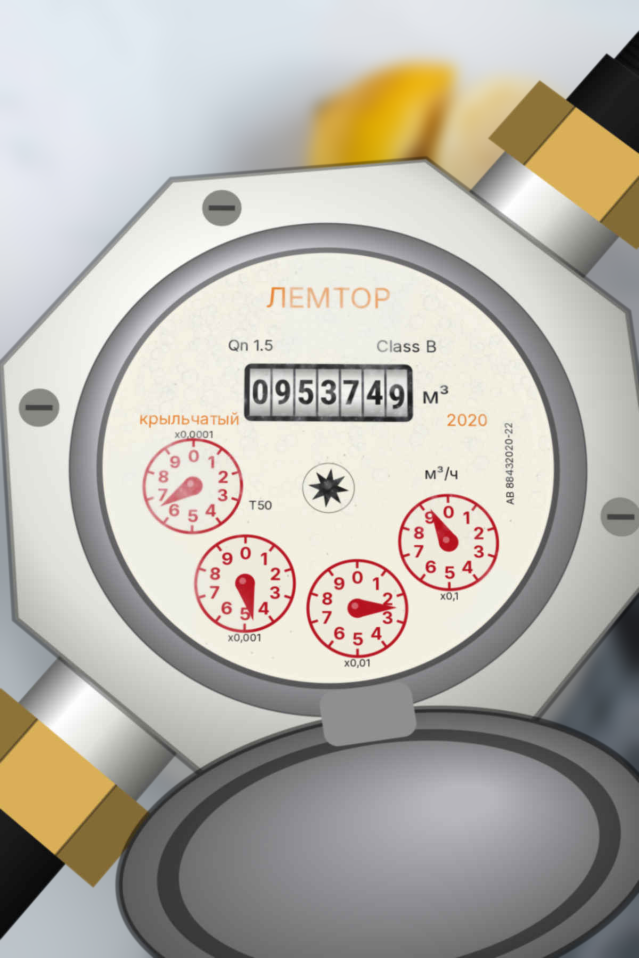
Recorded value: 953748.9246 m³
